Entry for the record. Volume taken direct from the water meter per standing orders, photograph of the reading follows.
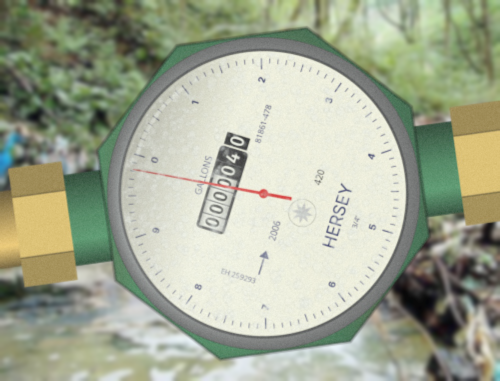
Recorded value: 39.8 gal
